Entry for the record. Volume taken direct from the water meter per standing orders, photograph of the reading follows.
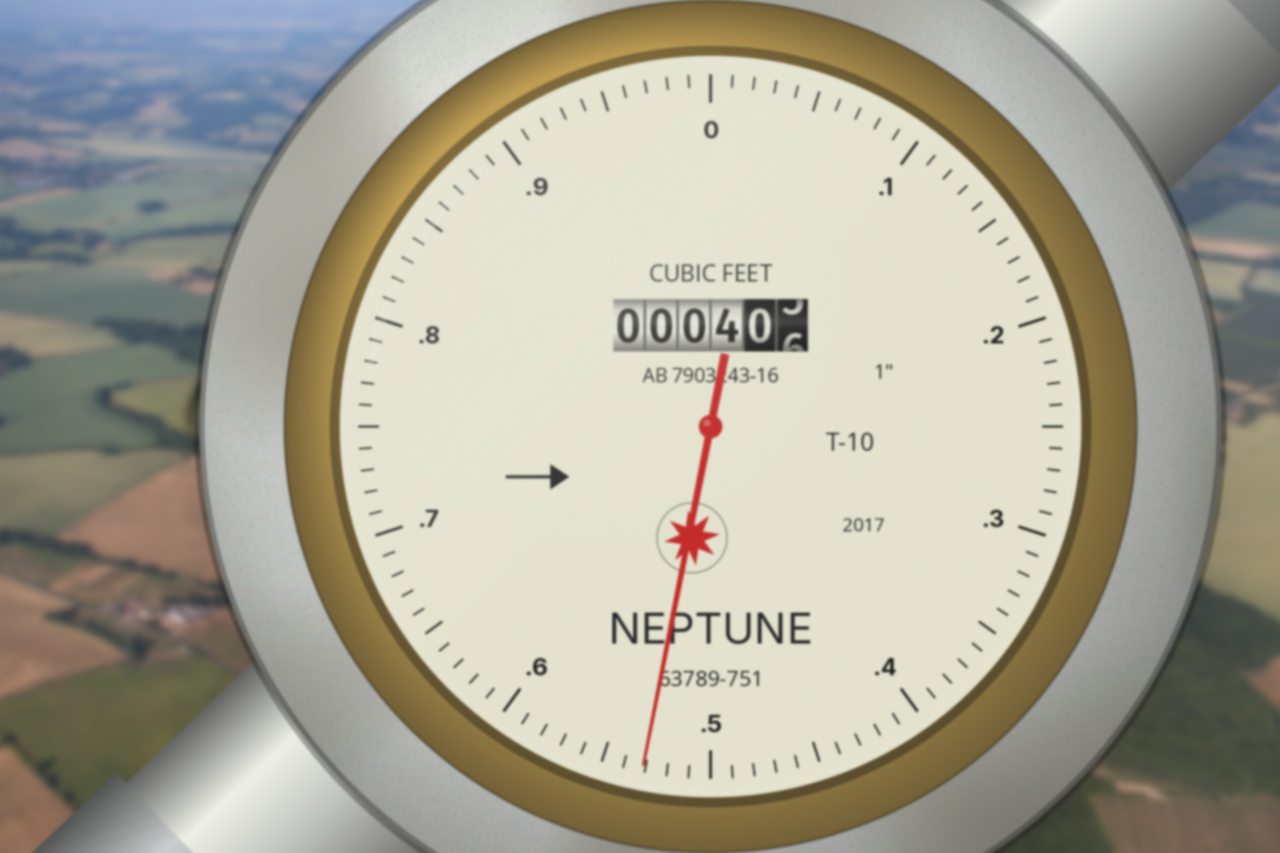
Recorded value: 405.53 ft³
